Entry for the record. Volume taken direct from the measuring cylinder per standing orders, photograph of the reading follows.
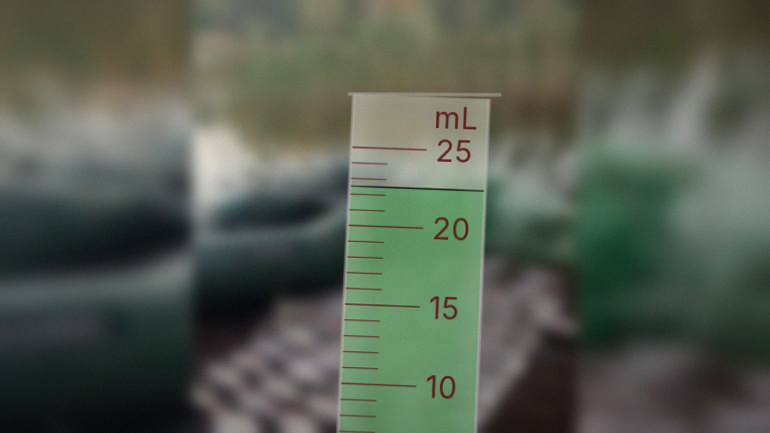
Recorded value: 22.5 mL
